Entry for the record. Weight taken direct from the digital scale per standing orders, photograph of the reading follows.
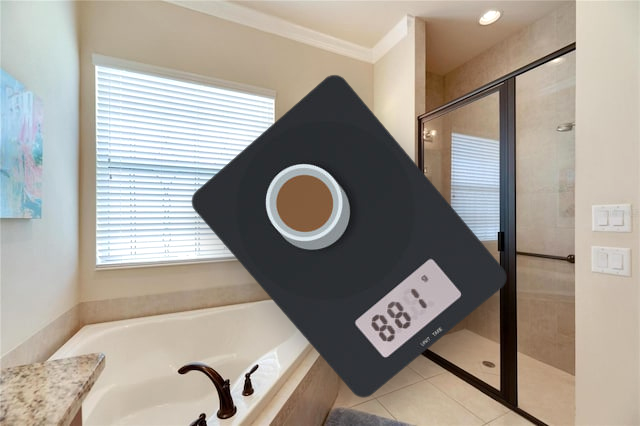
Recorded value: 881 g
